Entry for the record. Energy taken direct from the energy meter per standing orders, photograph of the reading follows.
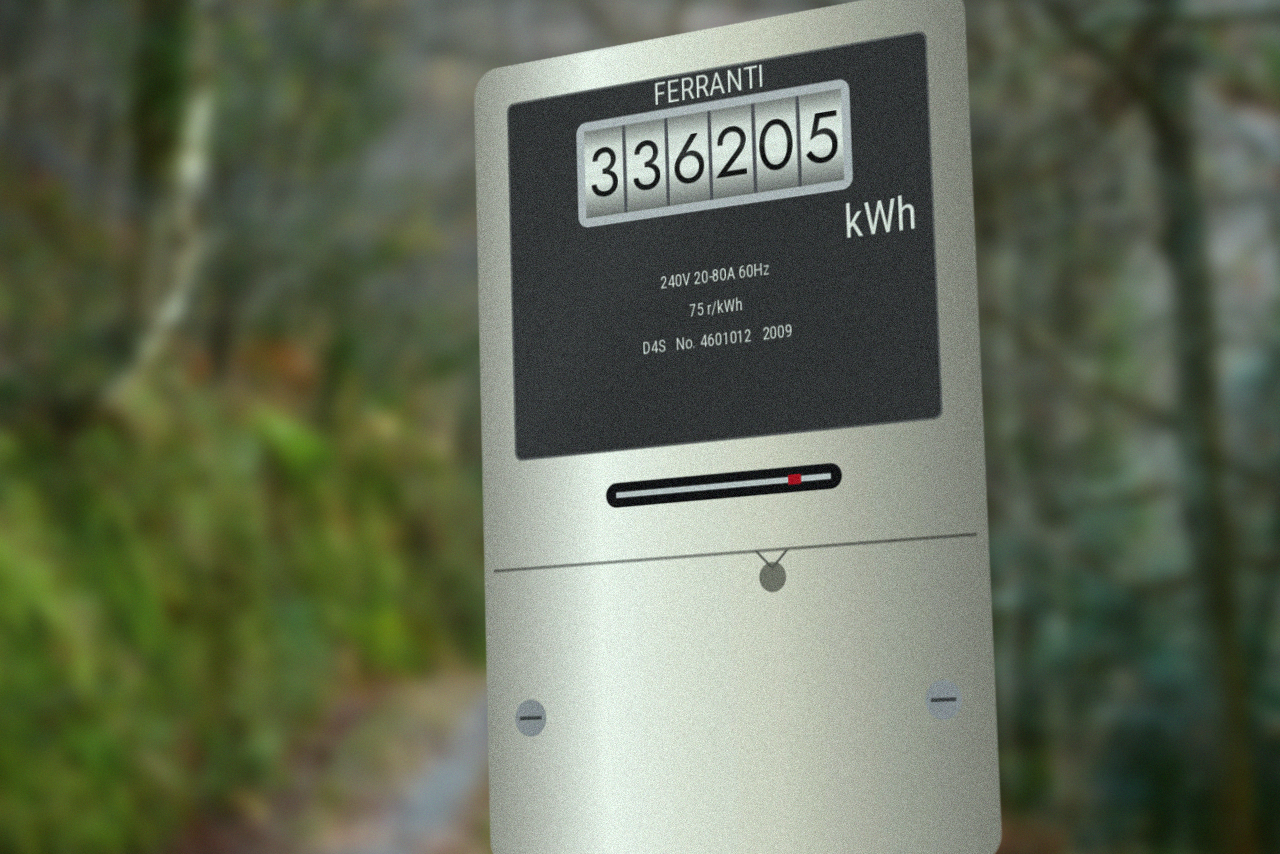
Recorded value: 336205 kWh
